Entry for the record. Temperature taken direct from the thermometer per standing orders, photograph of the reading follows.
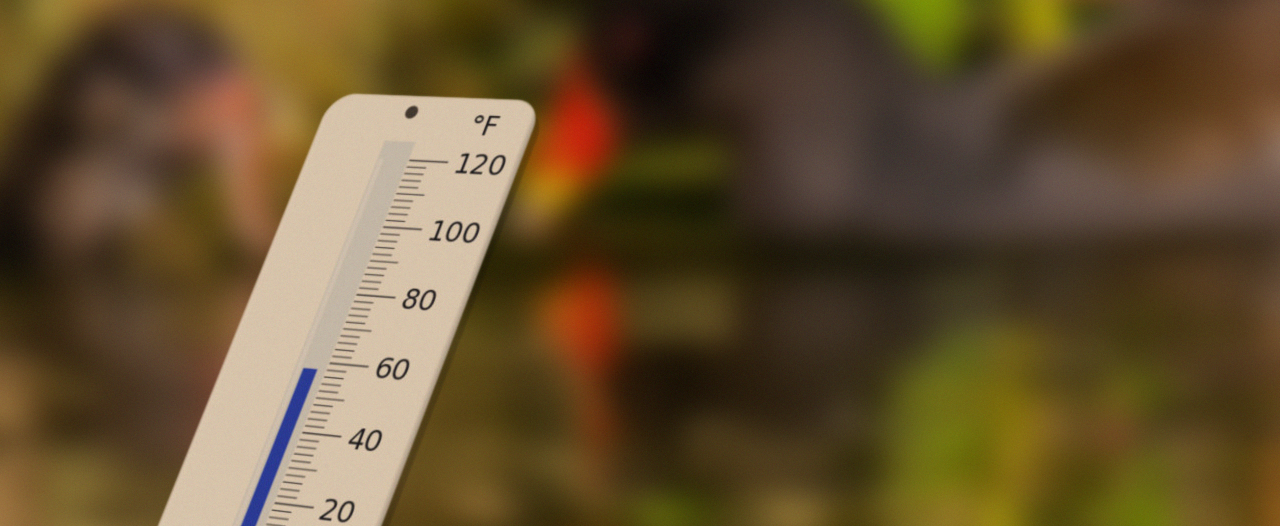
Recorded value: 58 °F
